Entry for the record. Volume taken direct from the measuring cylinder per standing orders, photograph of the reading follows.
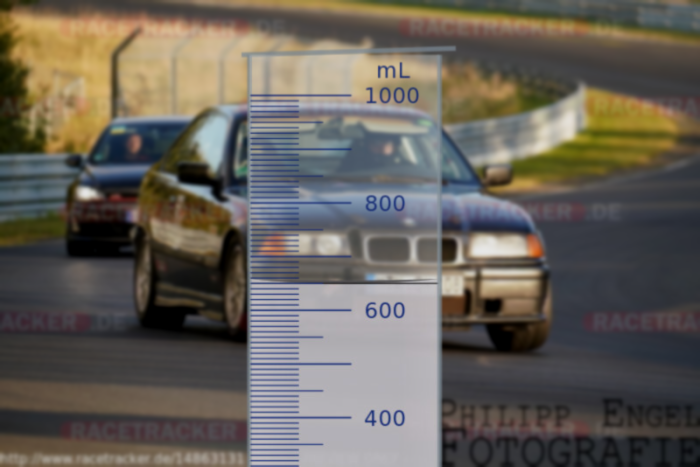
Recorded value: 650 mL
